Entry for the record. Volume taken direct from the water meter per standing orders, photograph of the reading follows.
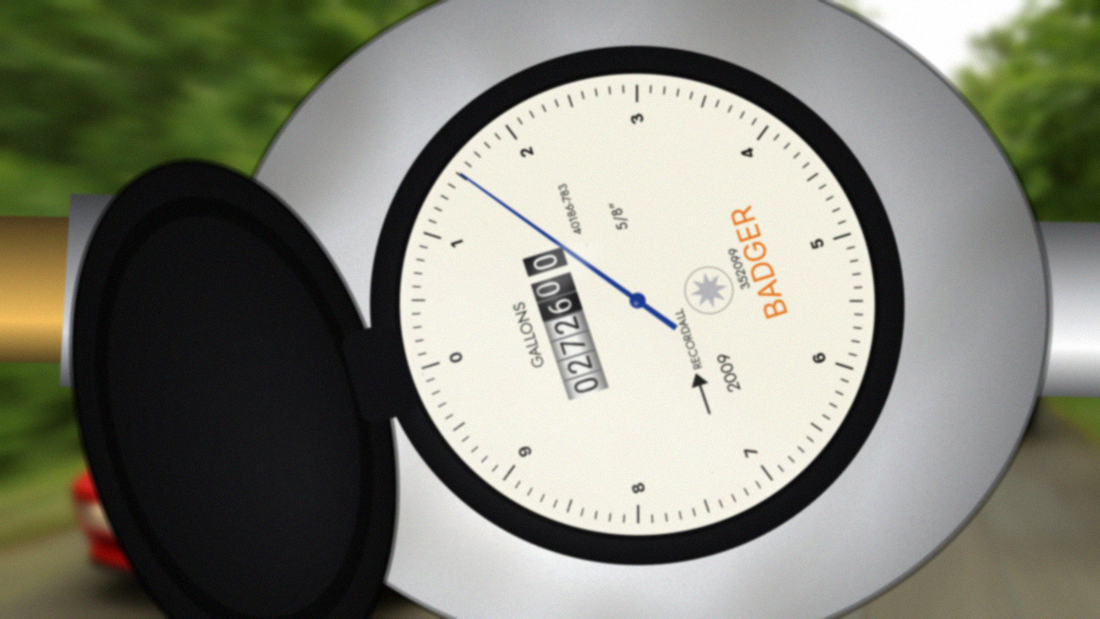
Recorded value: 272601.5 gal
